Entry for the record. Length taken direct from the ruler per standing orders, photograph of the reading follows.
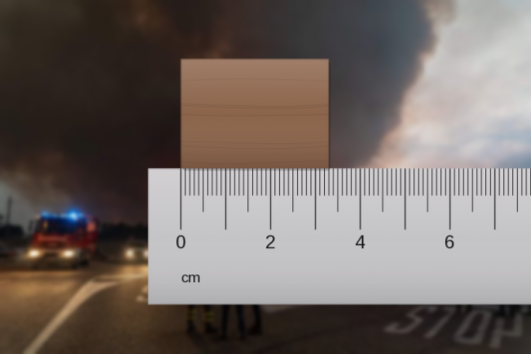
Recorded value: 3.3 cm
